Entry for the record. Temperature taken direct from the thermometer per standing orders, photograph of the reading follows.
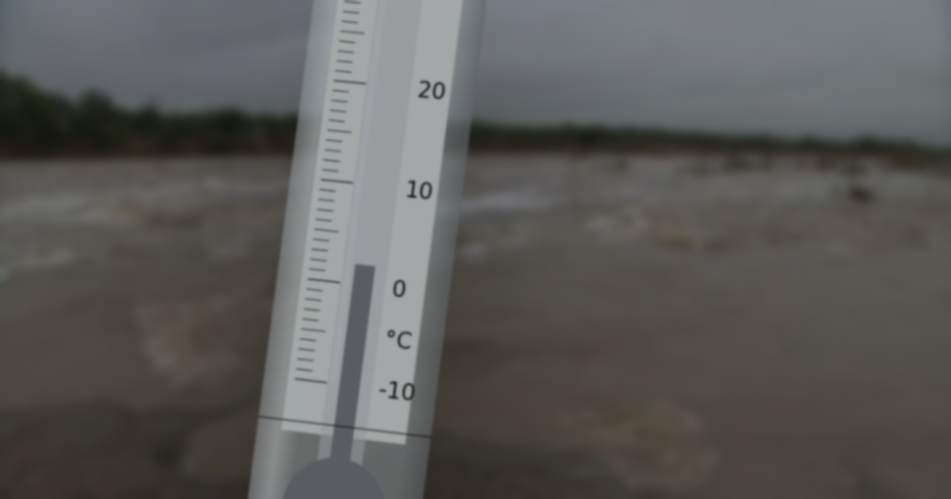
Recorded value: 2 °C
